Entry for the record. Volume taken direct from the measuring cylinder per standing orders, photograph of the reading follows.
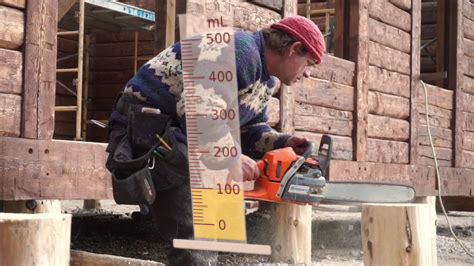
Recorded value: 100 mL
